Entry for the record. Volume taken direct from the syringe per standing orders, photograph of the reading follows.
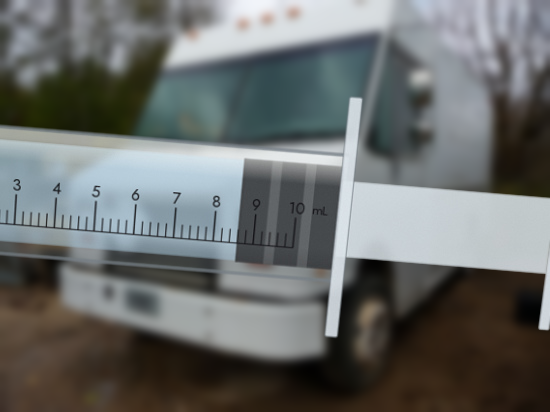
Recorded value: 8.6 mL
